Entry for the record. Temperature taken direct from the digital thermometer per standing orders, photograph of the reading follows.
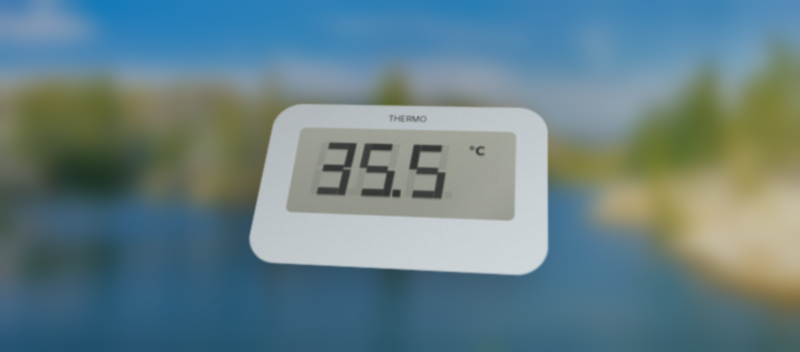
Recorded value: 35.5 °C
